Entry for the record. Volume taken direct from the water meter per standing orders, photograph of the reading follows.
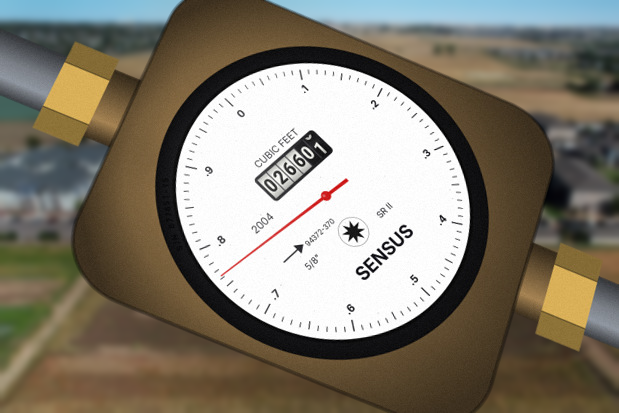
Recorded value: 26600.76 ft³
